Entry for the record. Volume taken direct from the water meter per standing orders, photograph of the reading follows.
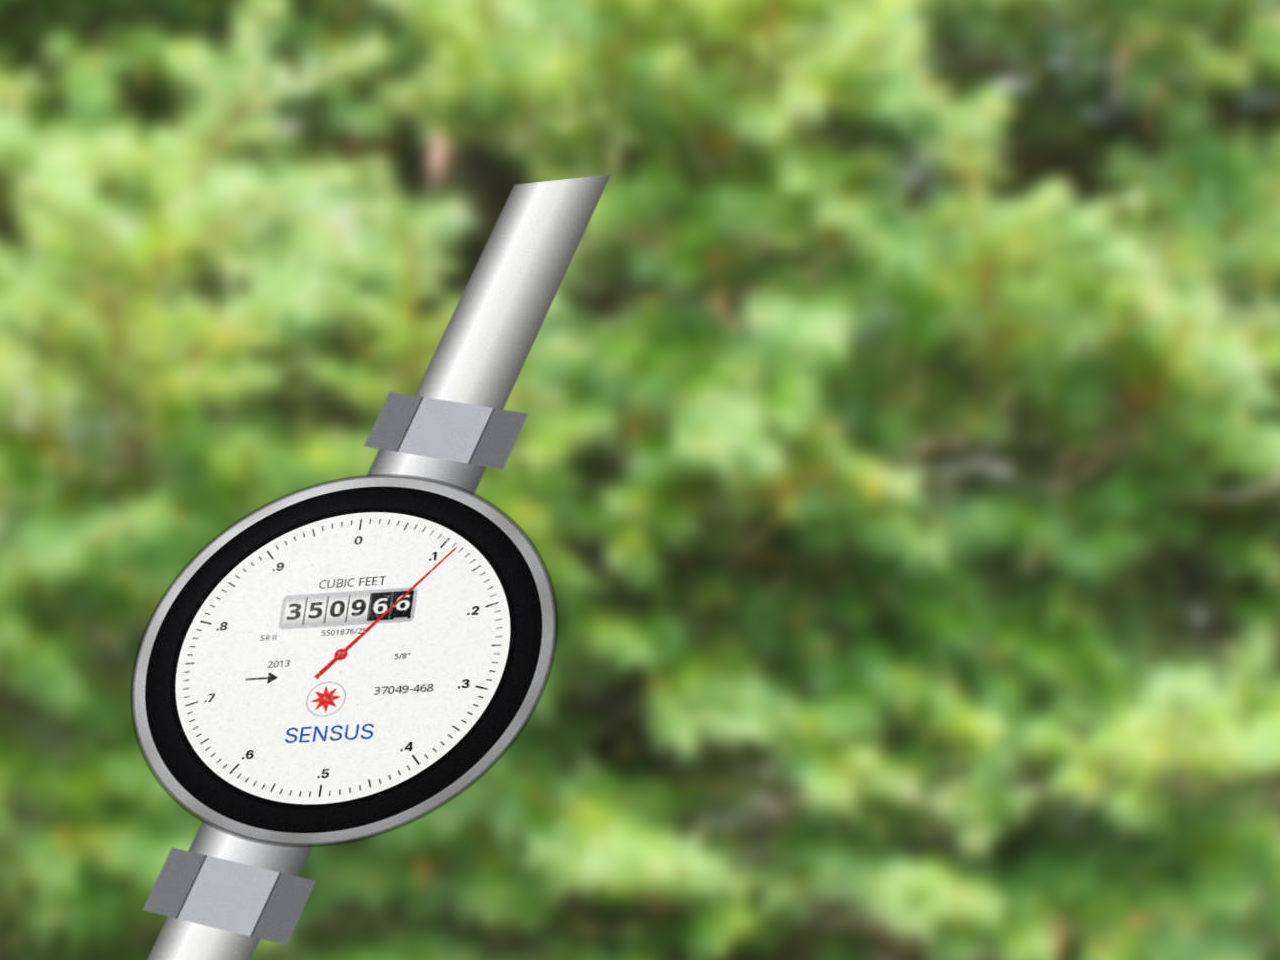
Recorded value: 350966.11 ft³
